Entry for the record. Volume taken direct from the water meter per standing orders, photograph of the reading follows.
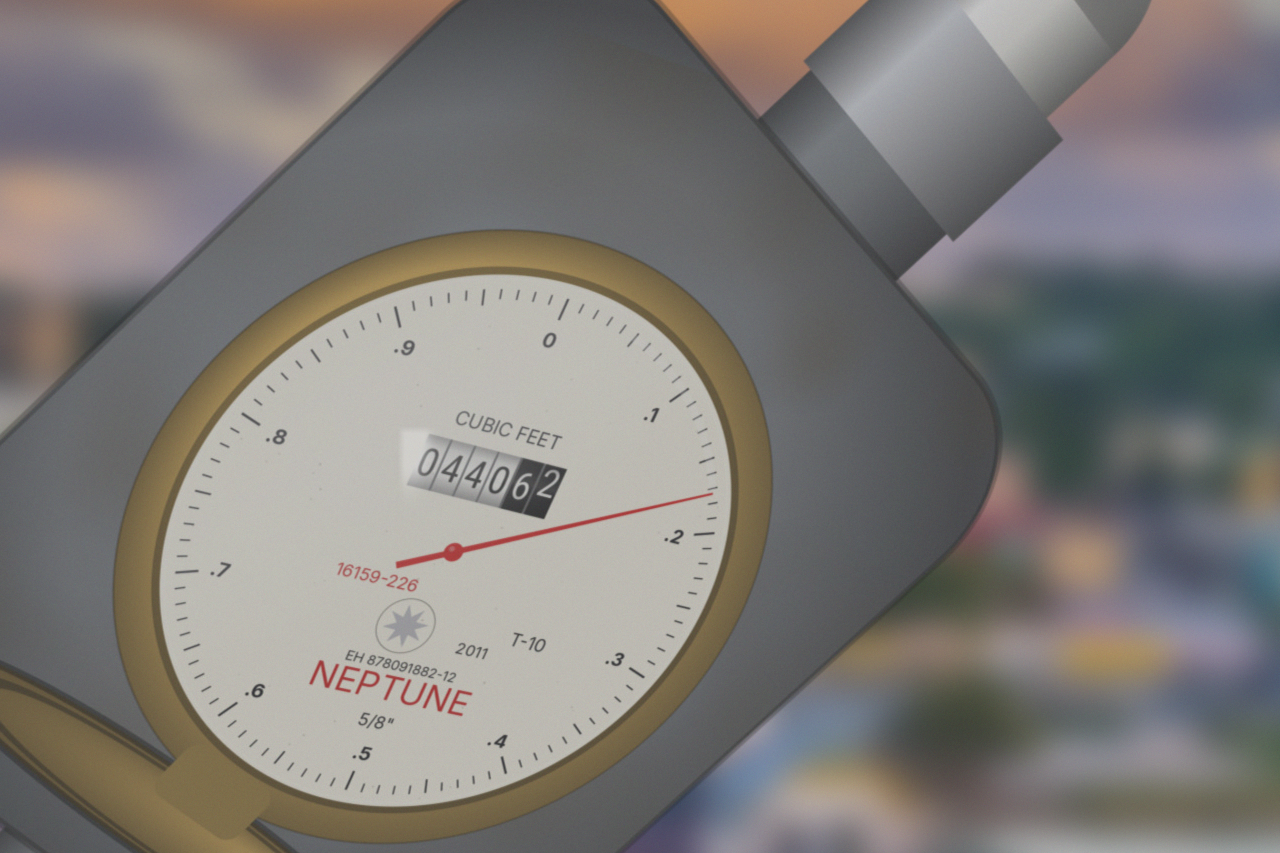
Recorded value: 44062.17 ft³
